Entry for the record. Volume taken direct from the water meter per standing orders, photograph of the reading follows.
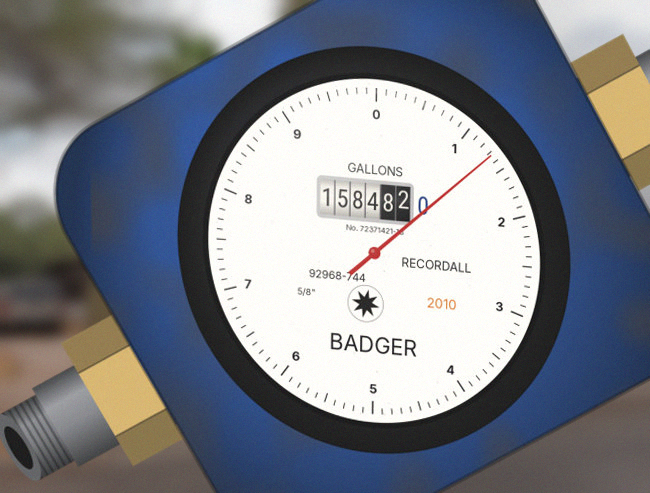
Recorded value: 1584821.3 gal
